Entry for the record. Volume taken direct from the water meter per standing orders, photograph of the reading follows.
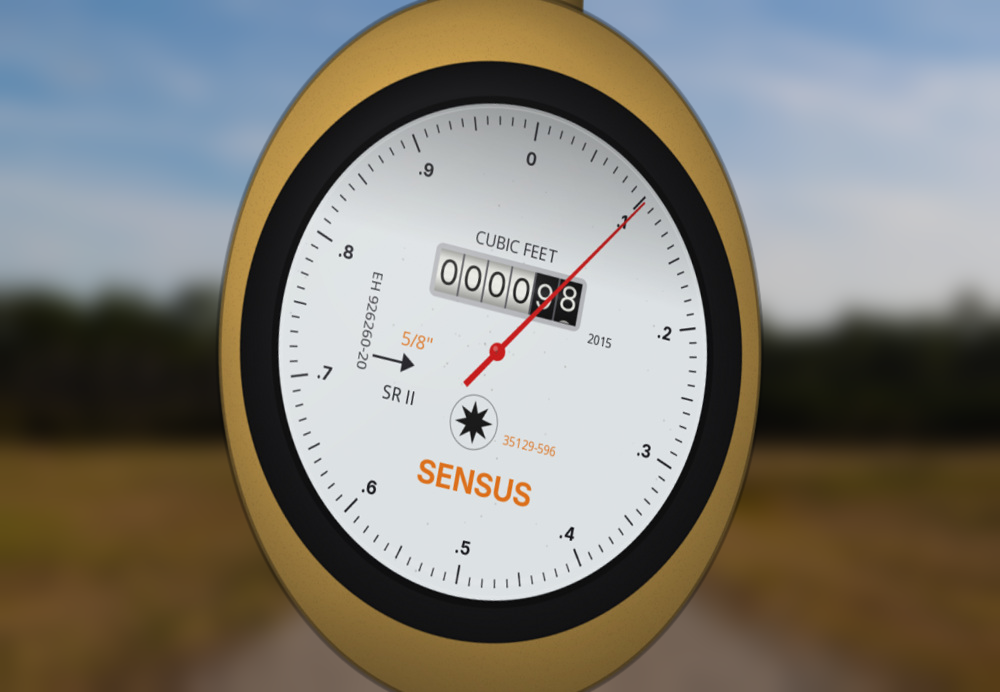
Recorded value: 98.10 ft³
